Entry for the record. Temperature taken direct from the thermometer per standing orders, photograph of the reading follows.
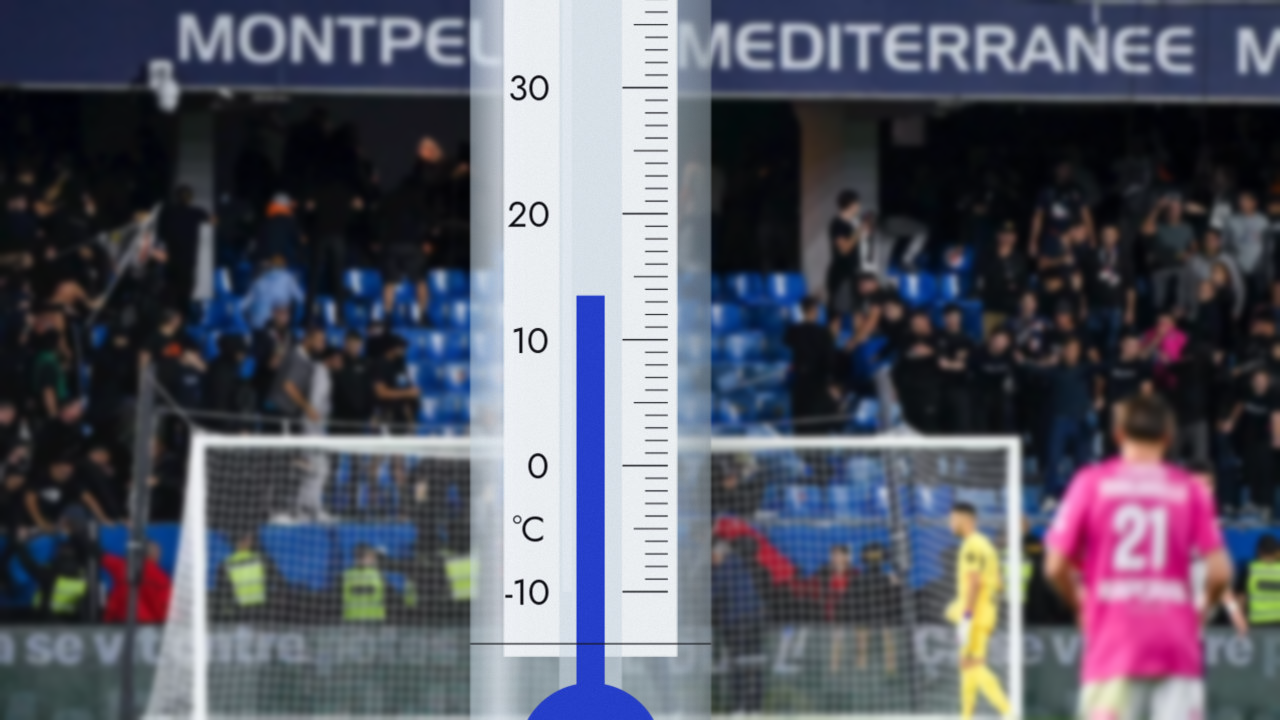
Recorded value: 13.5 °C
